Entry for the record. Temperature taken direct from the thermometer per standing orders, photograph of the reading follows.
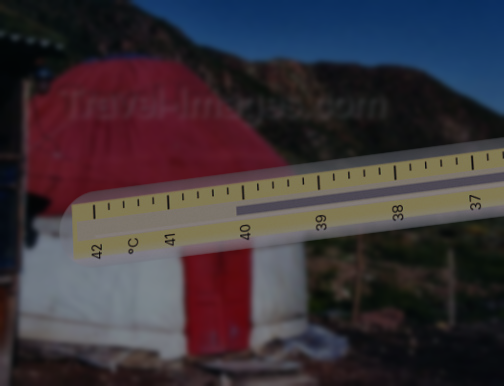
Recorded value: 40.1 °C
